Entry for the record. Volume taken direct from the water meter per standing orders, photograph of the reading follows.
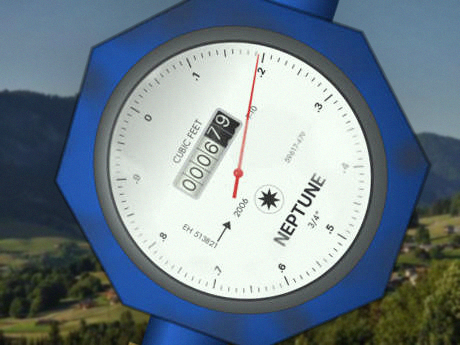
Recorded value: 679.19 ft³
